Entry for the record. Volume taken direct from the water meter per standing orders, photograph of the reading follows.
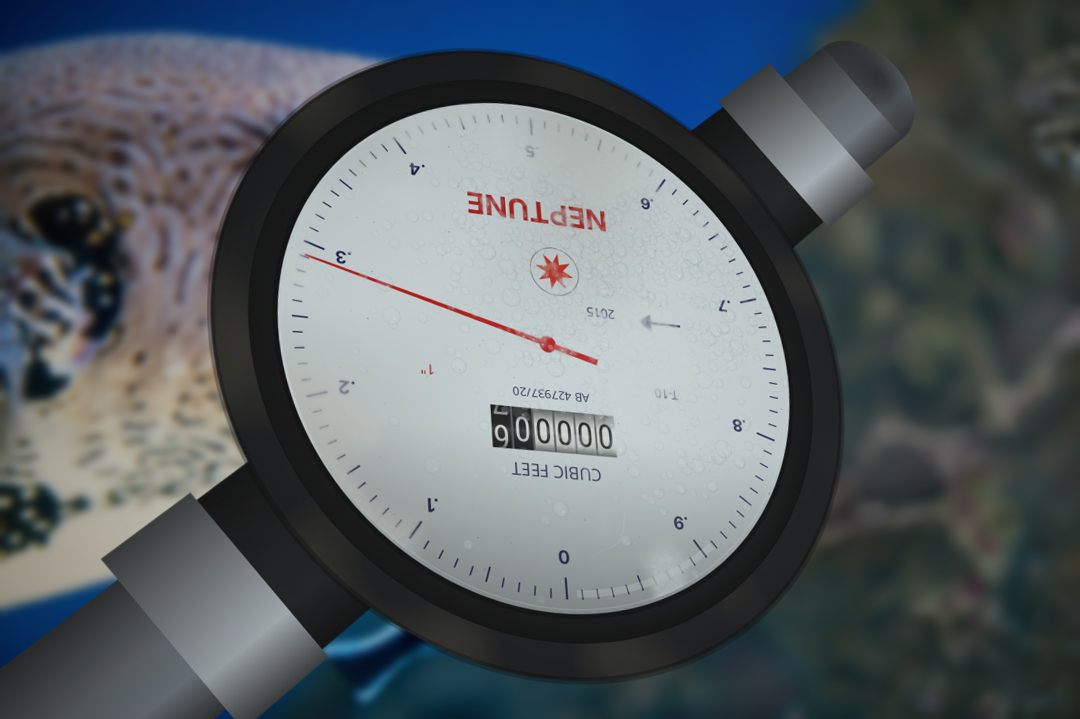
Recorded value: 6.29 ft³
